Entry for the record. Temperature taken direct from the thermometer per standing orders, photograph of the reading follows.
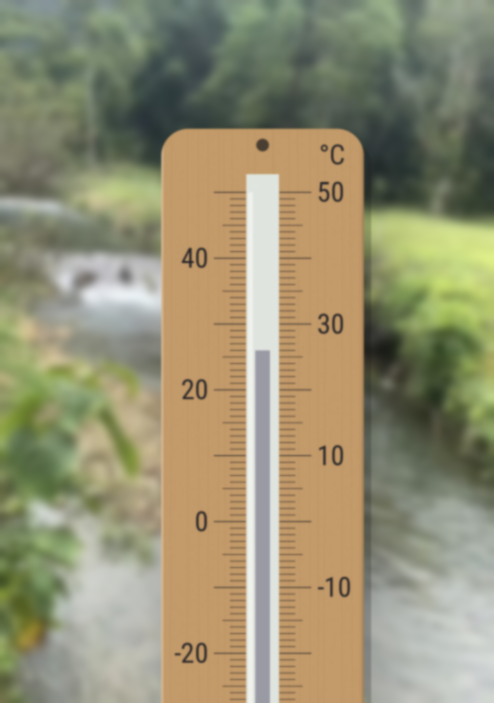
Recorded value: 26 °C
